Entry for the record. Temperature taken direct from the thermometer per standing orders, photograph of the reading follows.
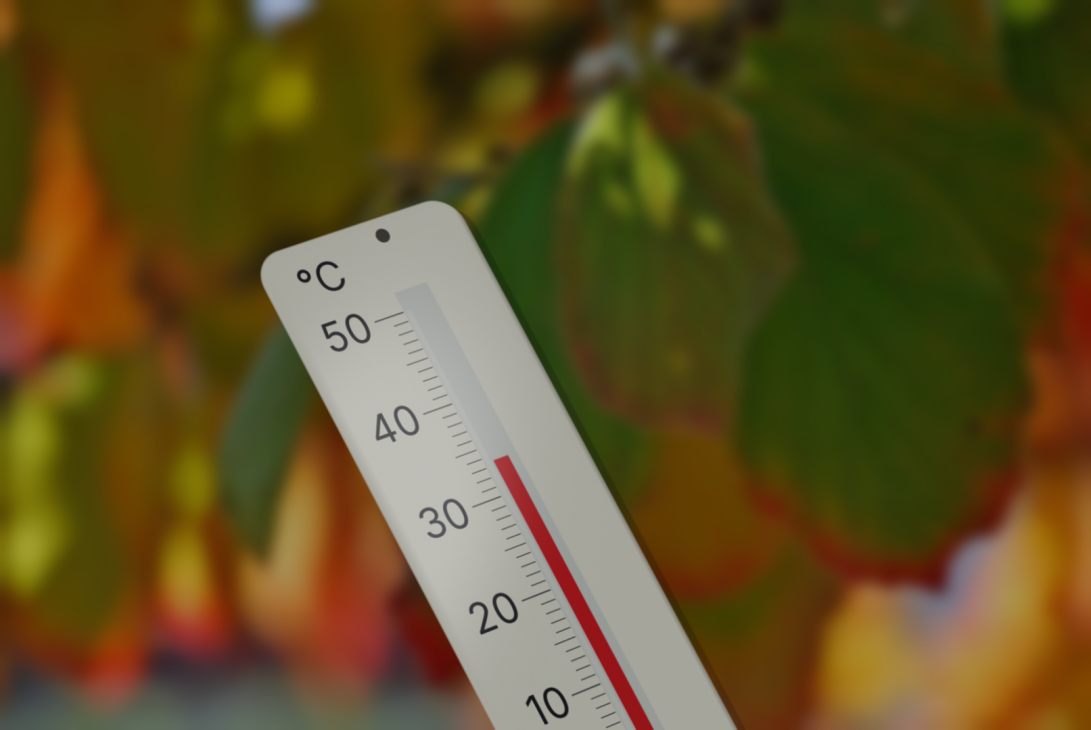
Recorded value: 33.5 °C
